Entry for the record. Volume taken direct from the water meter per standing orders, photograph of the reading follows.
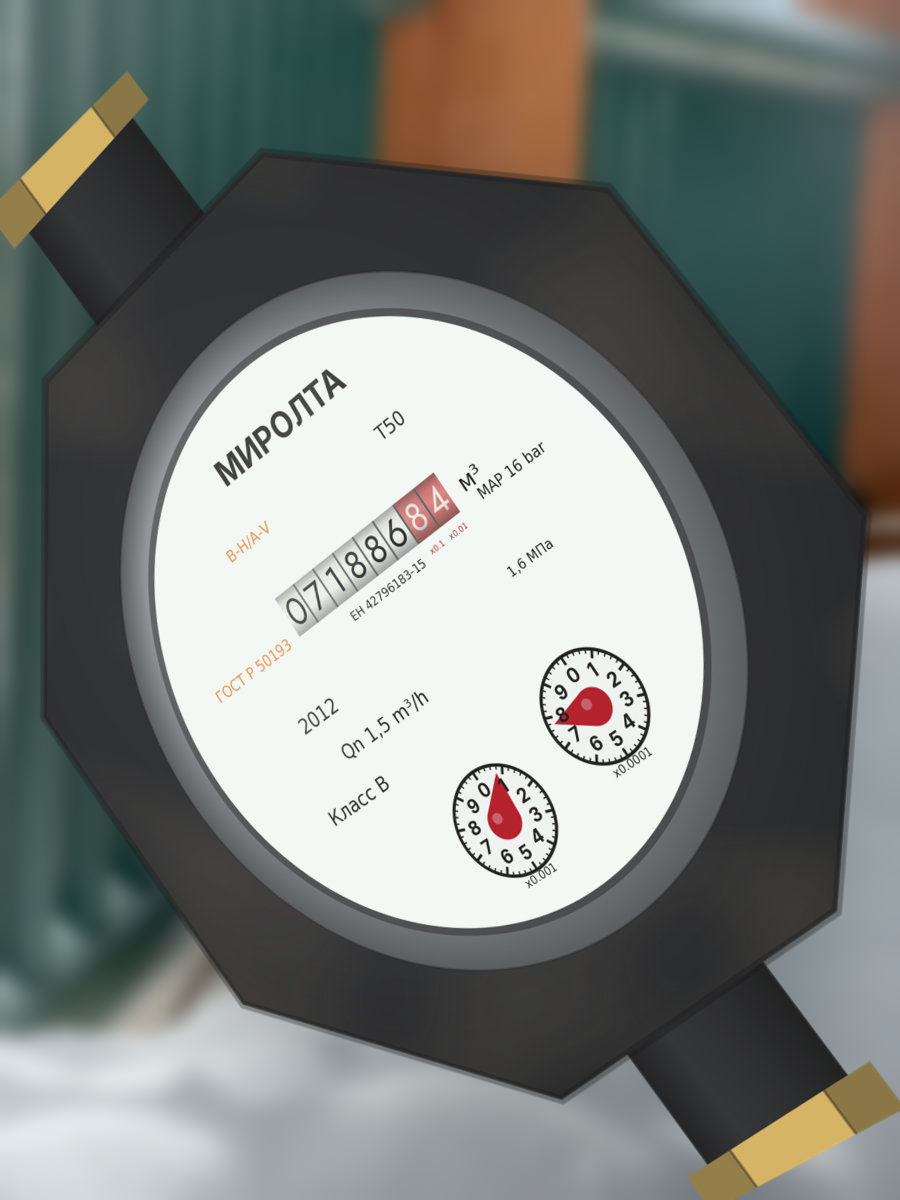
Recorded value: 71886.8407 m³
